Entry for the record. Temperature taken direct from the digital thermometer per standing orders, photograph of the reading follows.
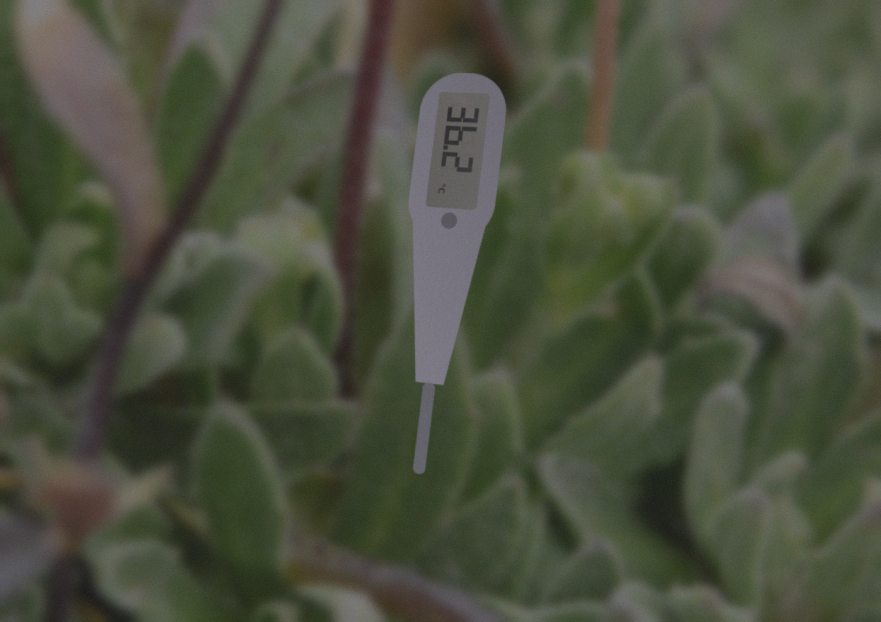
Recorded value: 36.2 °C
